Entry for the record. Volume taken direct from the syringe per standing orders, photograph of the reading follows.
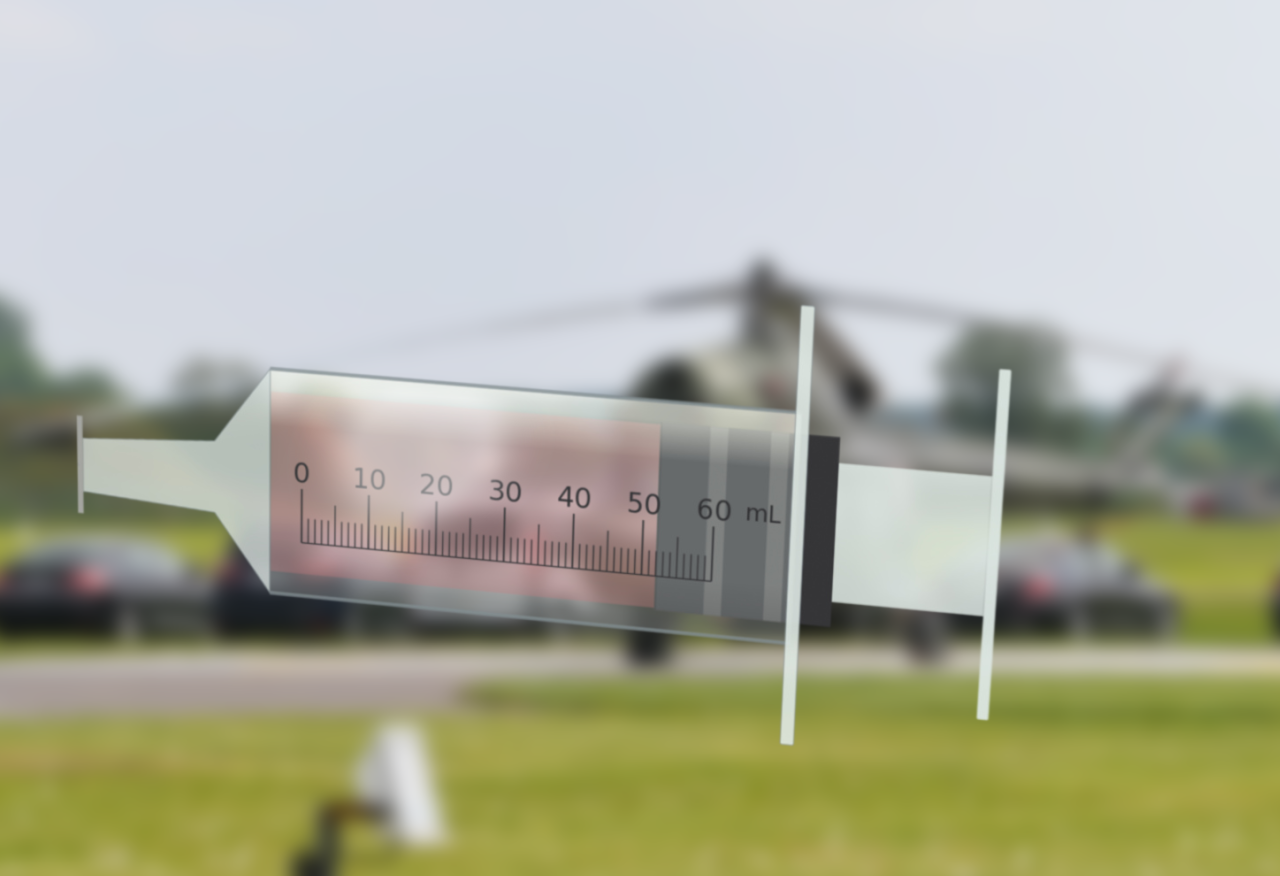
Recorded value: 52 mL
